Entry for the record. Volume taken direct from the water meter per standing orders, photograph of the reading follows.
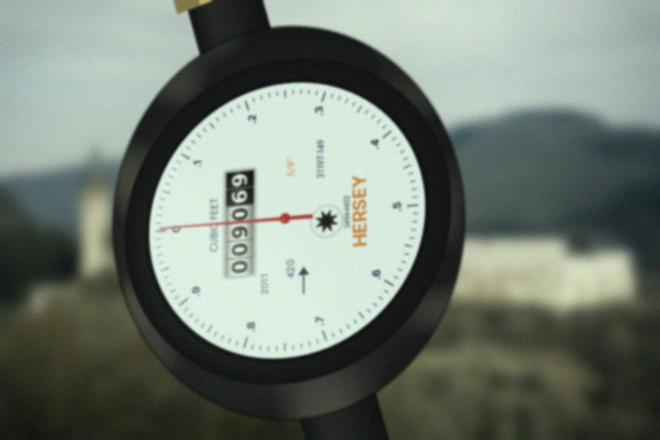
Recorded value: 9069.00 ft³
